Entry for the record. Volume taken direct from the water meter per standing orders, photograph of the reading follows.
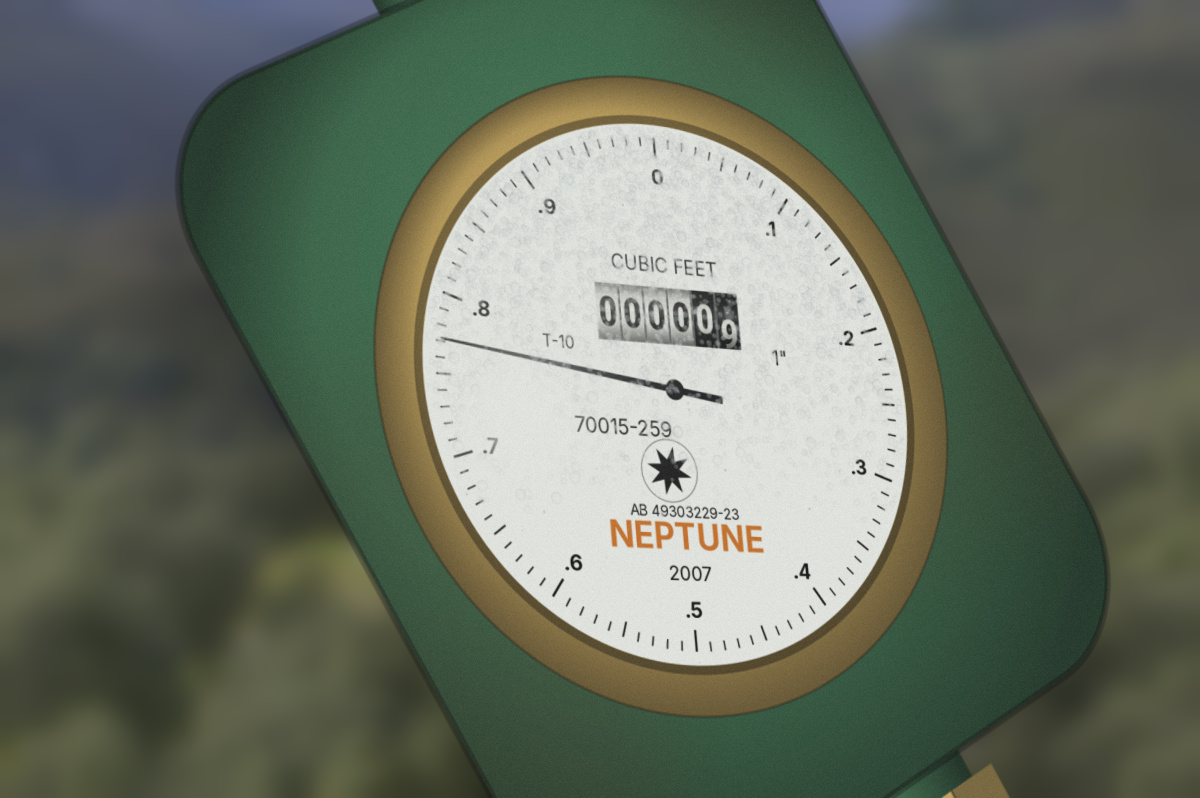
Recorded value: 8.77 ft³
